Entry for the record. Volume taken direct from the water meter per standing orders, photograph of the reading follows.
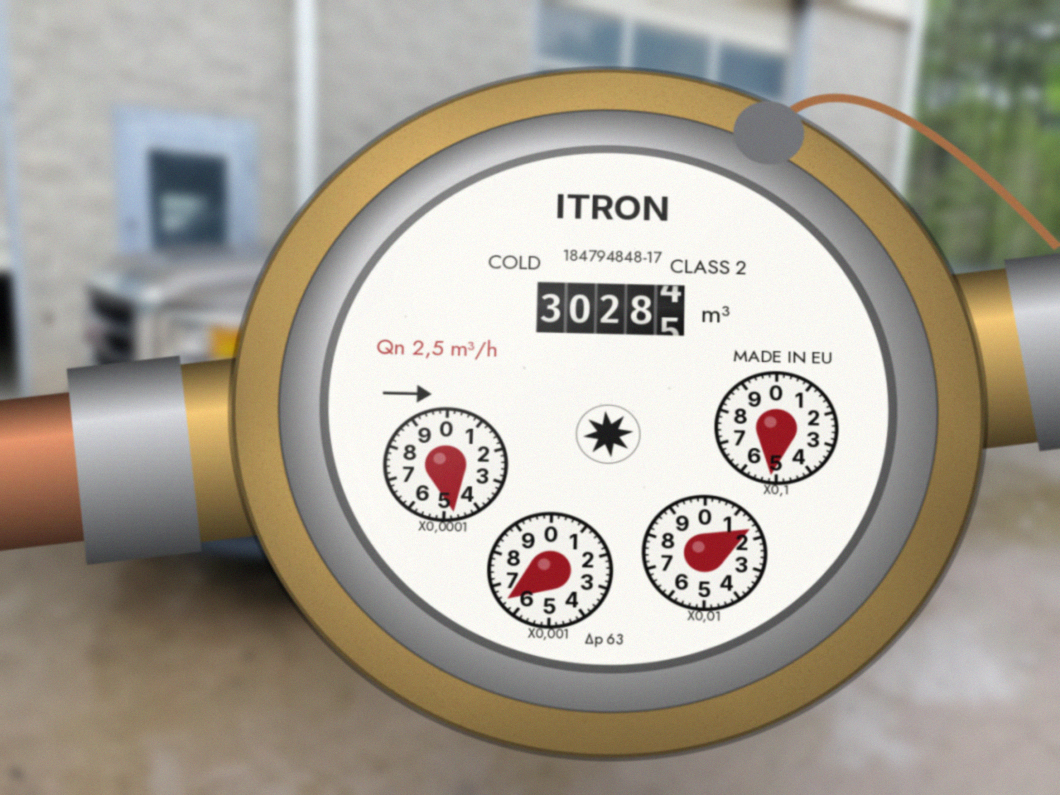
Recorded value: 30284.5164 m³
